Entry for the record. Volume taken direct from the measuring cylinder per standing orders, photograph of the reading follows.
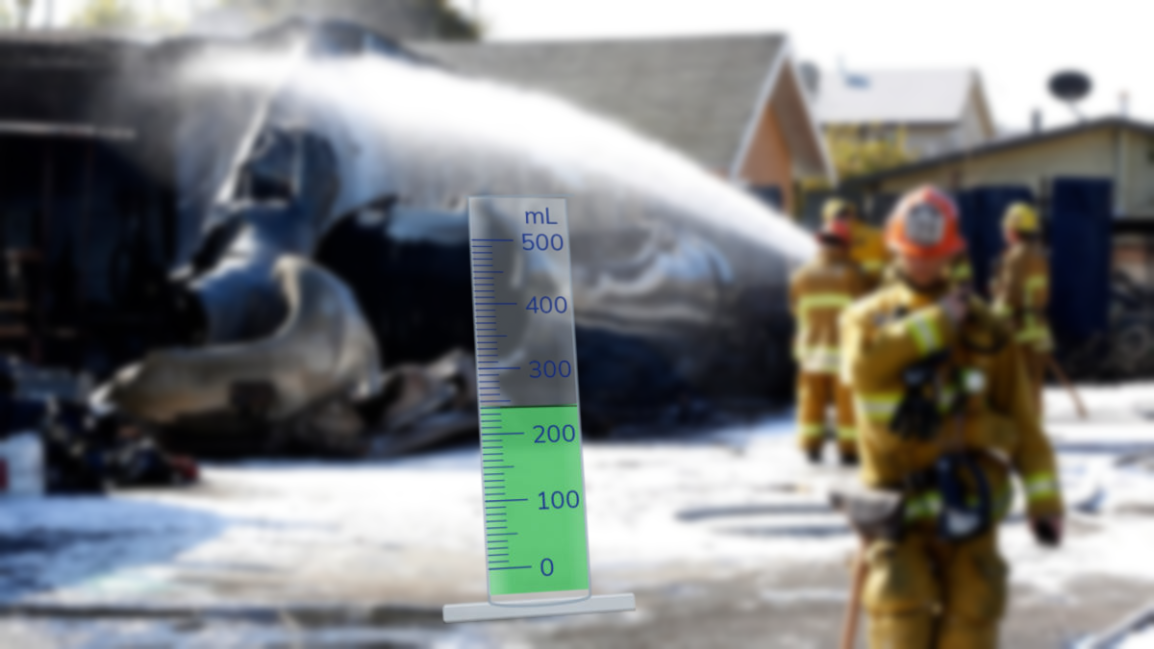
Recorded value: 240 mL
